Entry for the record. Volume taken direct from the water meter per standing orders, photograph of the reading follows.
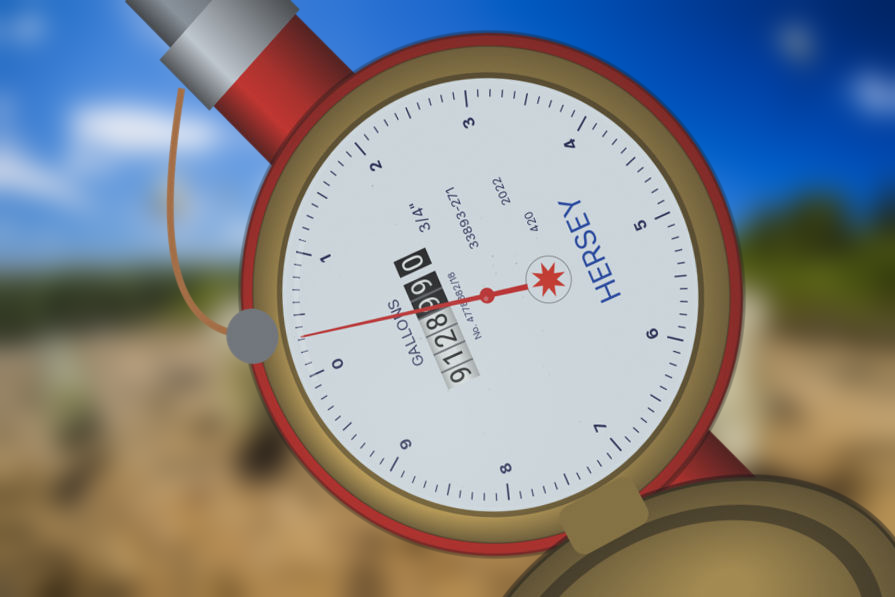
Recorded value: 9128990.3 gal
